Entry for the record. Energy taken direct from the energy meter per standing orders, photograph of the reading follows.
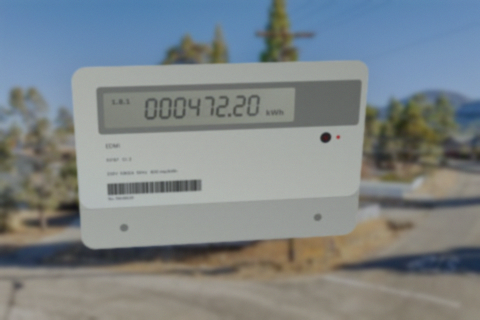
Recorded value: 472.20 kWh
